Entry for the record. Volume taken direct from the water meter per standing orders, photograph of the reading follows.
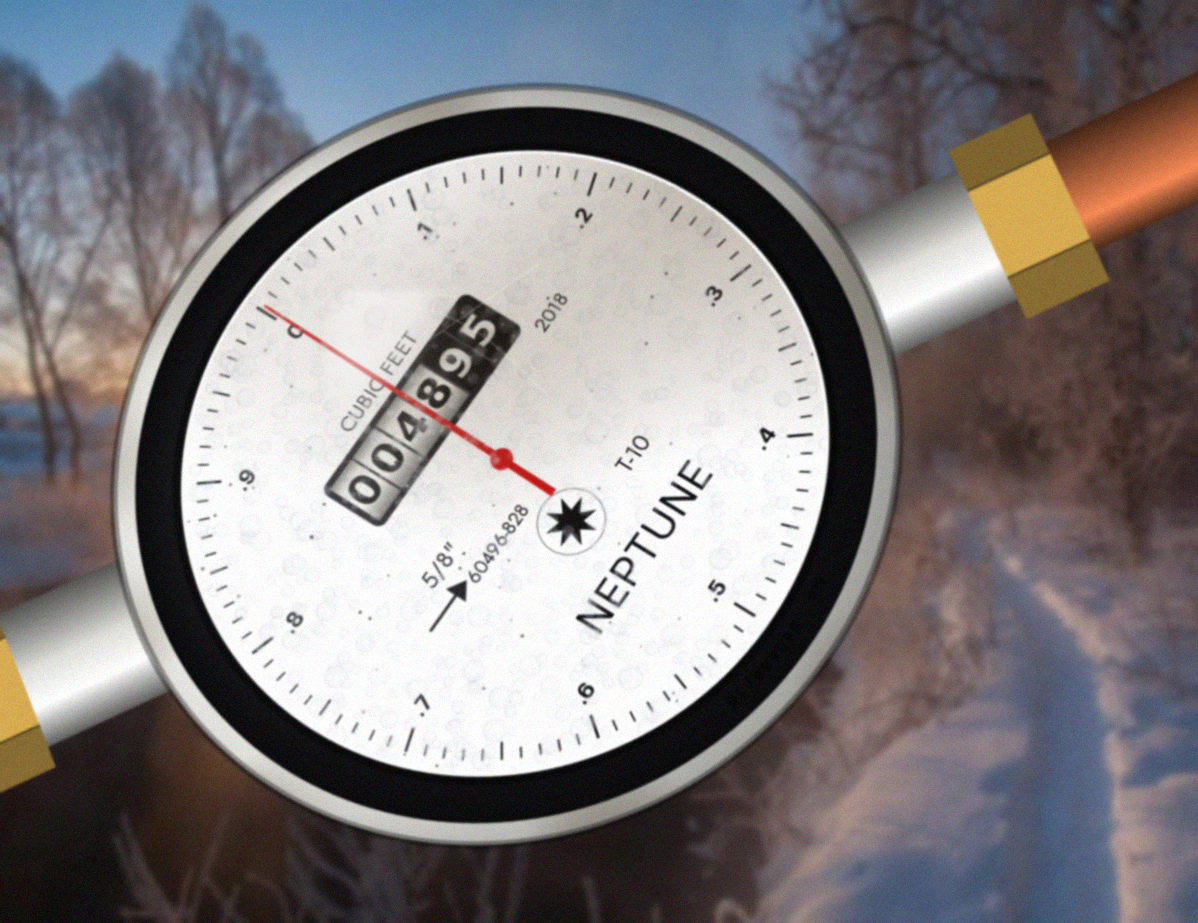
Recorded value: 4895.00 ft³
